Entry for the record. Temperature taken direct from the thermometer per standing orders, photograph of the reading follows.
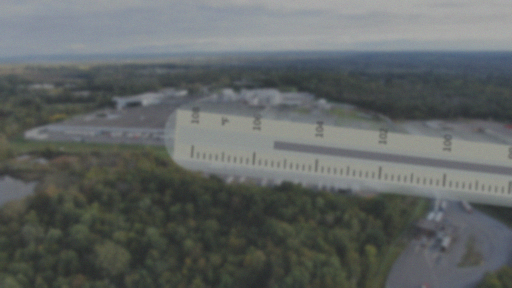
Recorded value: 105.4 °F
